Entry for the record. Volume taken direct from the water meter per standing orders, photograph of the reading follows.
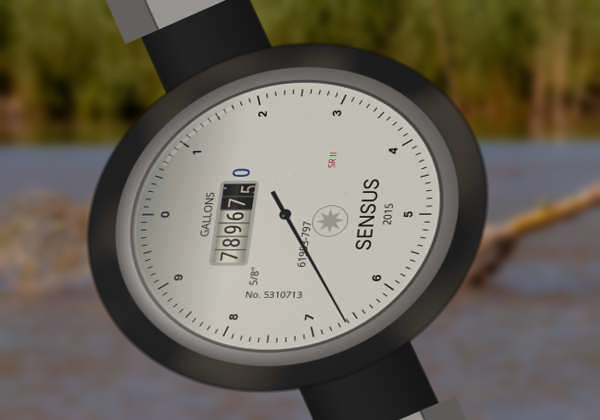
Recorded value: 7896746.6 gal
